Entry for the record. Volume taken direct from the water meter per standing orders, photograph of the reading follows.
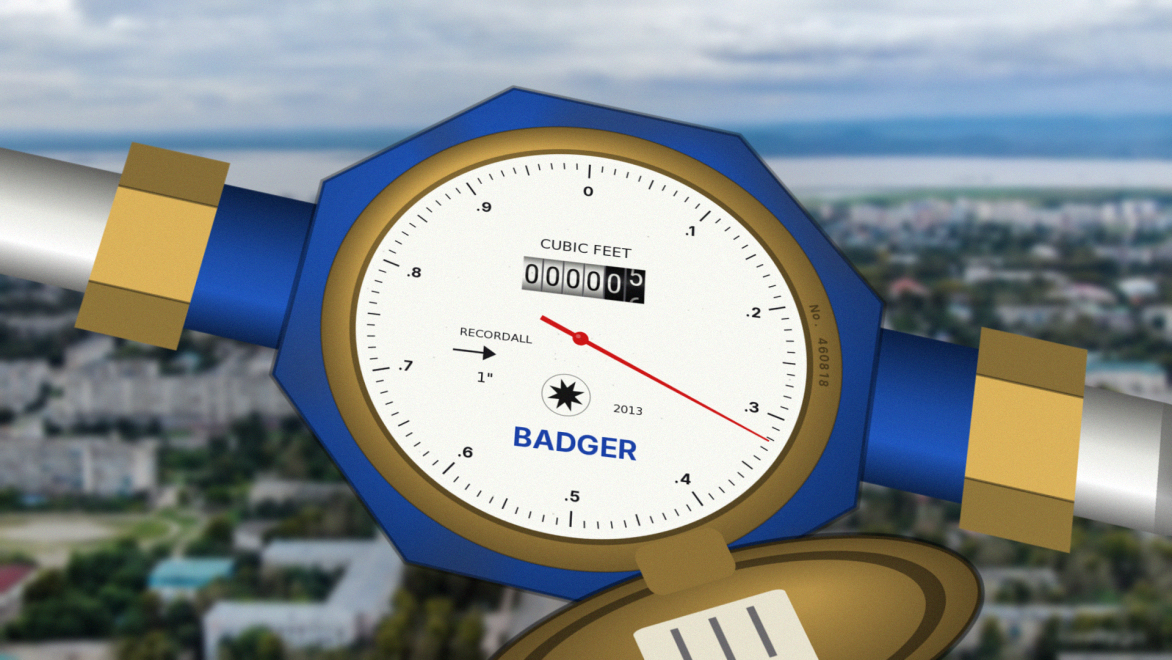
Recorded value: 5.32 ft³
